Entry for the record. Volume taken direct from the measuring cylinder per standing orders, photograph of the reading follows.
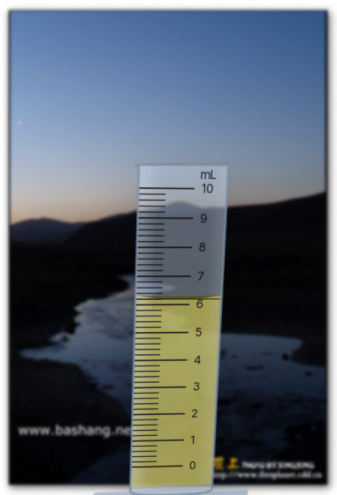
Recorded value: 6.2 mL
